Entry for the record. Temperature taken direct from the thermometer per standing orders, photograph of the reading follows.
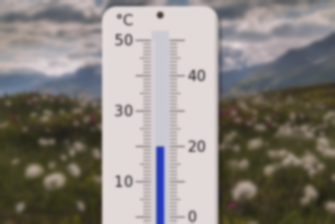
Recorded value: 20 °C
